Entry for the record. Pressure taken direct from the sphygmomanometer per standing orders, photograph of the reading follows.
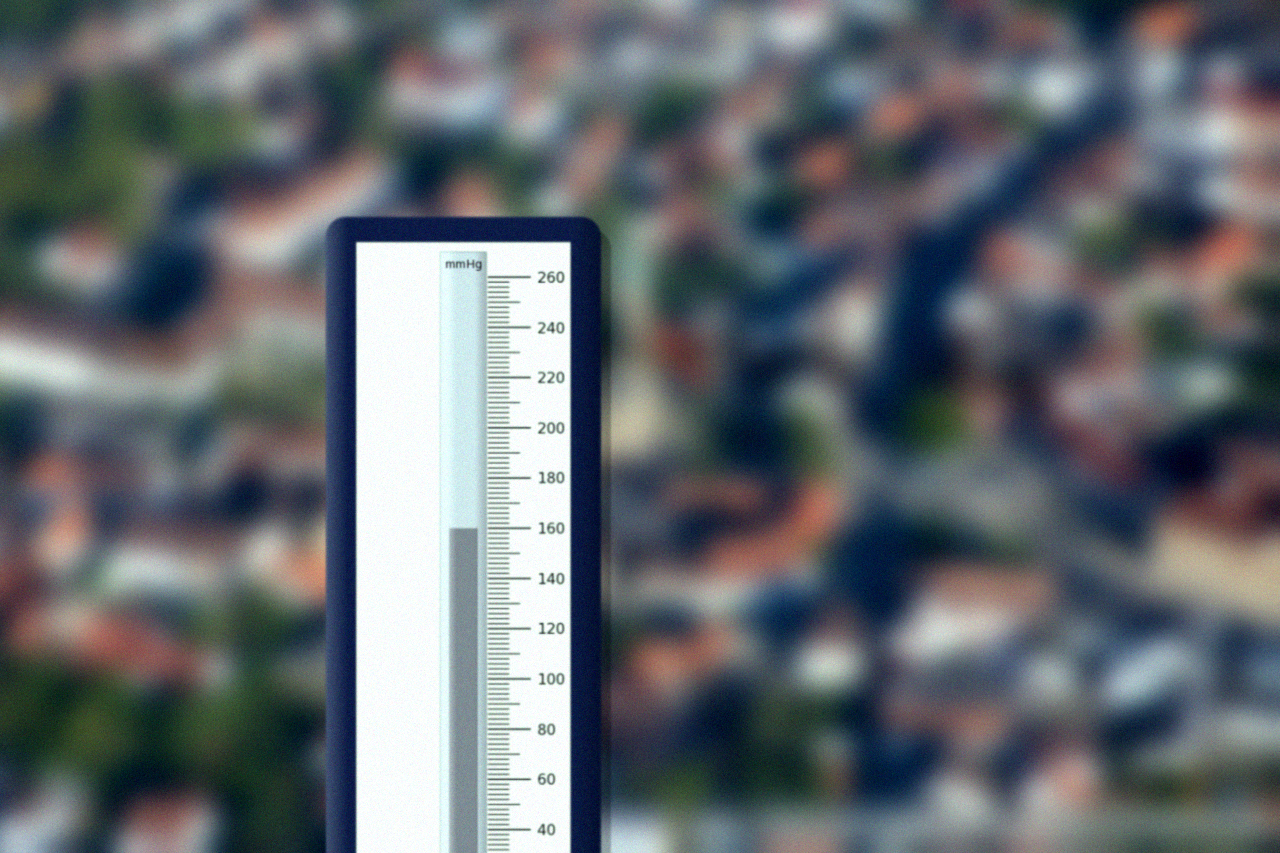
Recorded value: 160 mmHg
